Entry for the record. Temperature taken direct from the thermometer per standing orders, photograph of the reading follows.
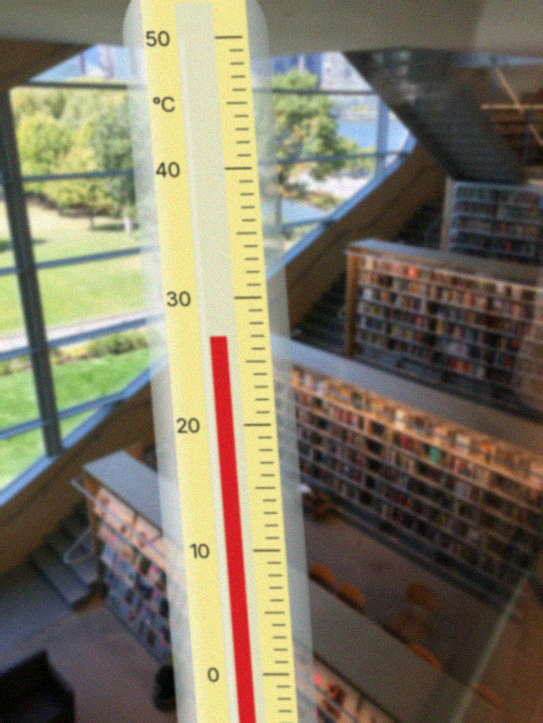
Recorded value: 27 °C
